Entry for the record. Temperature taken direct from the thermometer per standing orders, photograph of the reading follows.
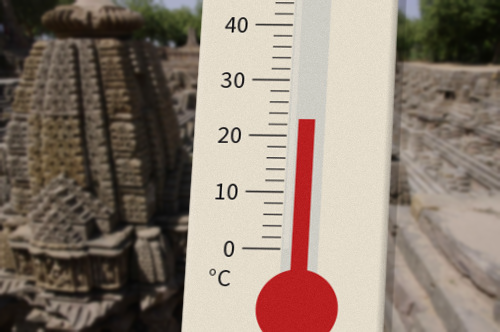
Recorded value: 23 °C
